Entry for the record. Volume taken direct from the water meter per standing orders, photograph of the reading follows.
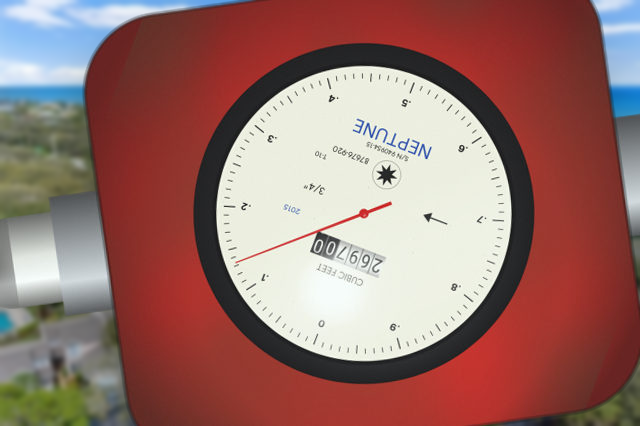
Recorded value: 269700.13 ft³
